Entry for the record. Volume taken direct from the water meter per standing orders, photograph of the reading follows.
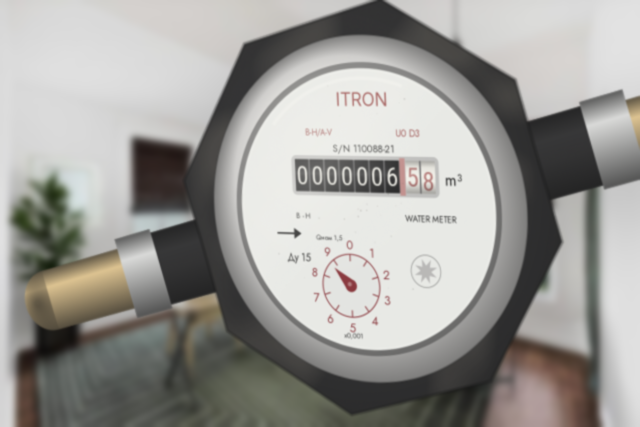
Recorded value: 6.578 m³
